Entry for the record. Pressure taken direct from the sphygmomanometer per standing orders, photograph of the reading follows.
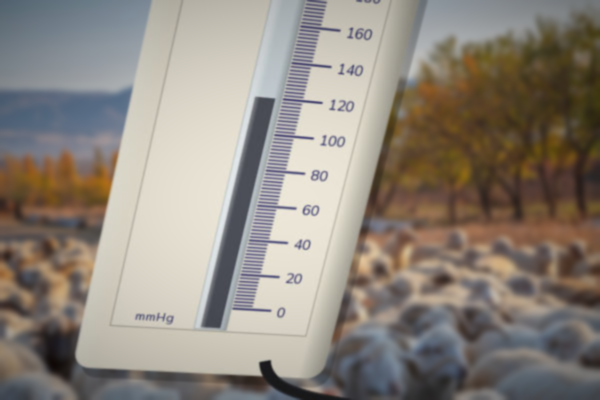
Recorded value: 120 mmHg
